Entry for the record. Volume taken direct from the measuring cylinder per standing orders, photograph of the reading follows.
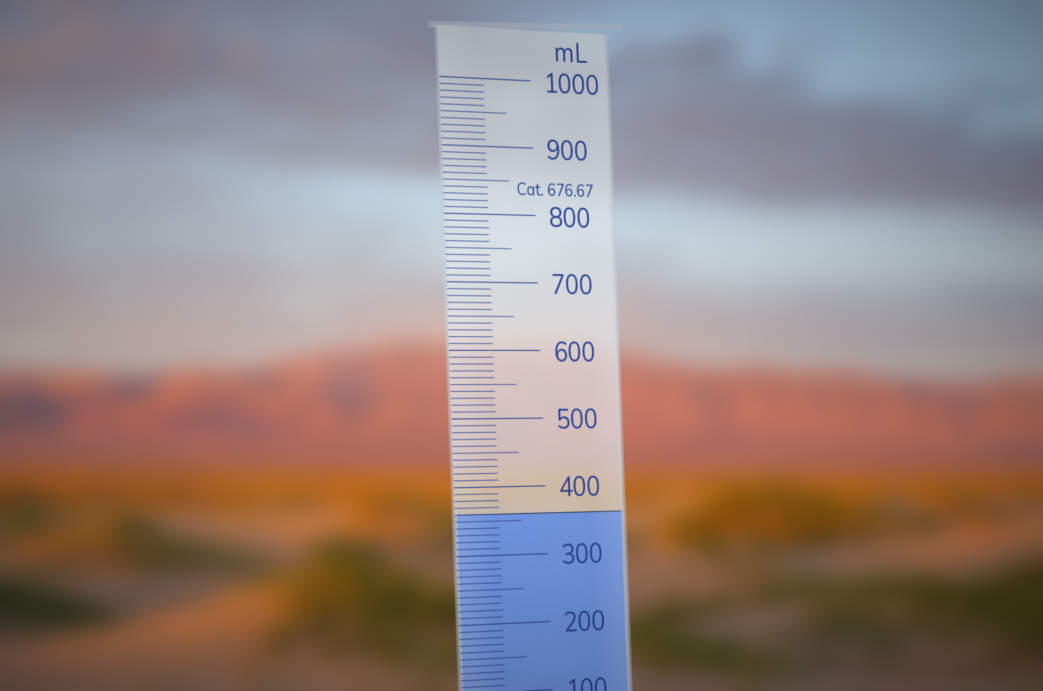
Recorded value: 360 mL
